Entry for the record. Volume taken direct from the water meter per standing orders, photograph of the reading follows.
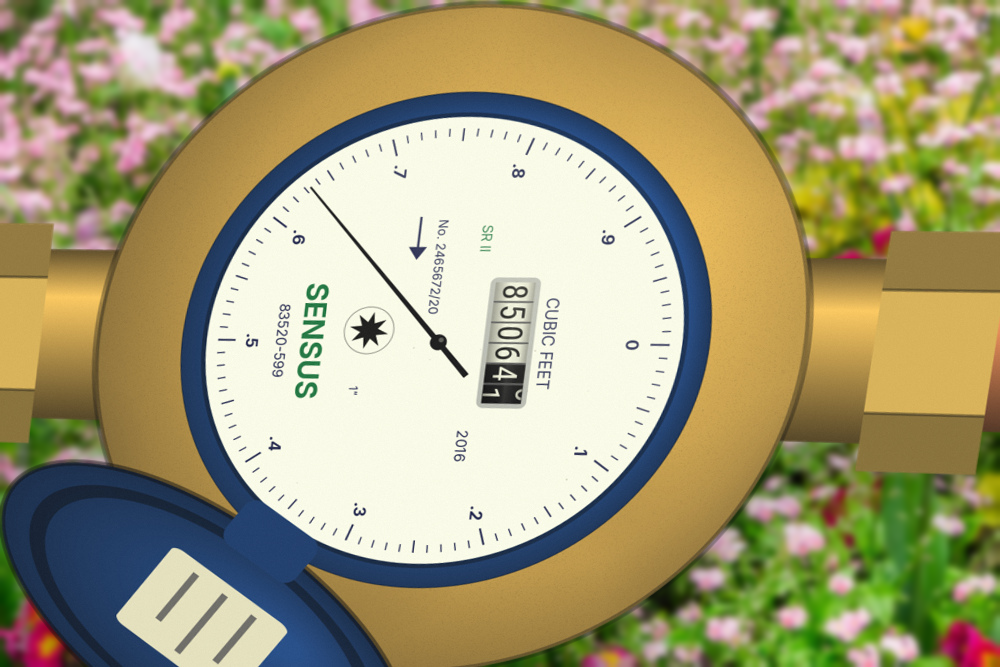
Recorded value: 850640.63 ft³
